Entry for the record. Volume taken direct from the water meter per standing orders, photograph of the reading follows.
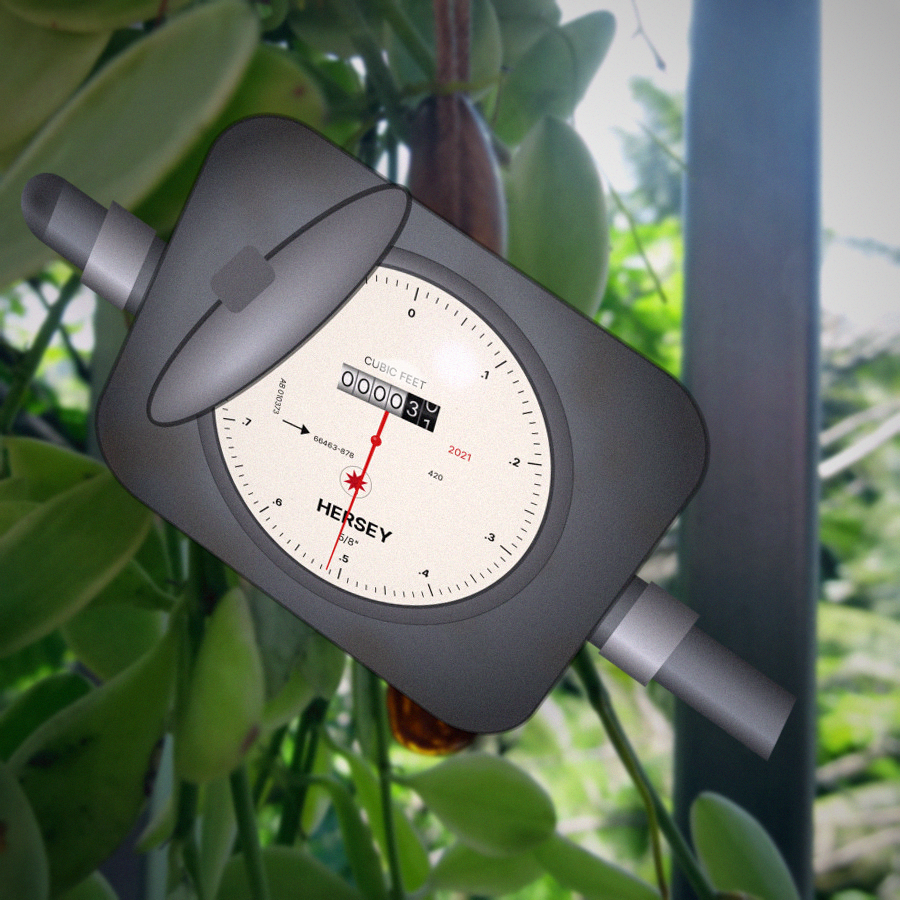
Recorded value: 30.51 ft³
